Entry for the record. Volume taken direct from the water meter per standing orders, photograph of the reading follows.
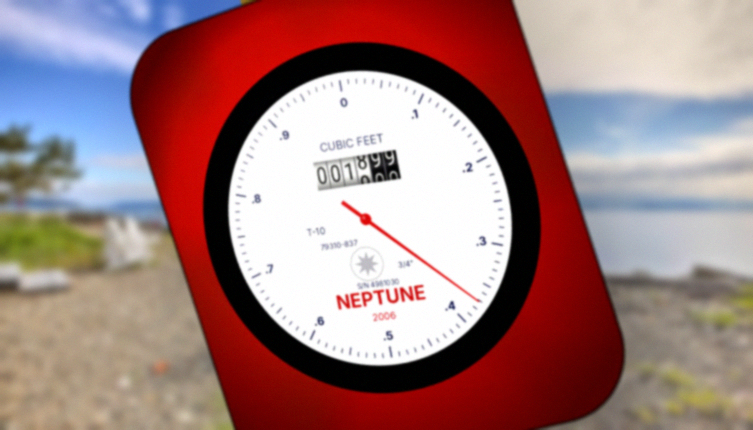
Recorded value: 1899.37 ft³
